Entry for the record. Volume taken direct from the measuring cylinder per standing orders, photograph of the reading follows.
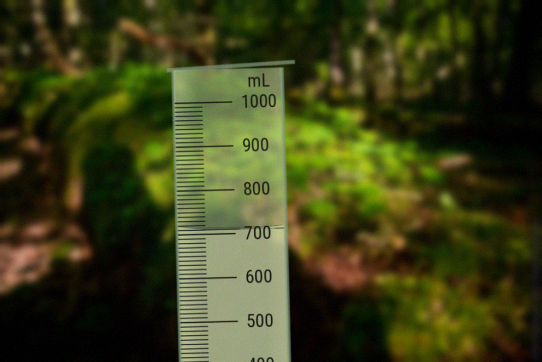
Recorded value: 710 mL
